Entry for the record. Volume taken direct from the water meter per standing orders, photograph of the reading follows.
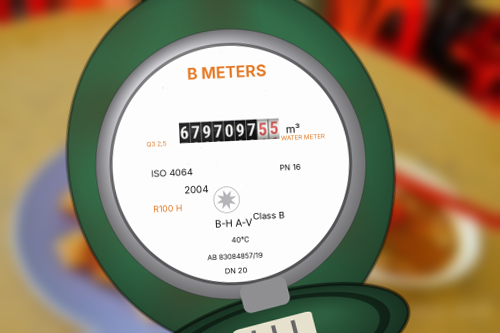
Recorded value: 6797097.55 m³
